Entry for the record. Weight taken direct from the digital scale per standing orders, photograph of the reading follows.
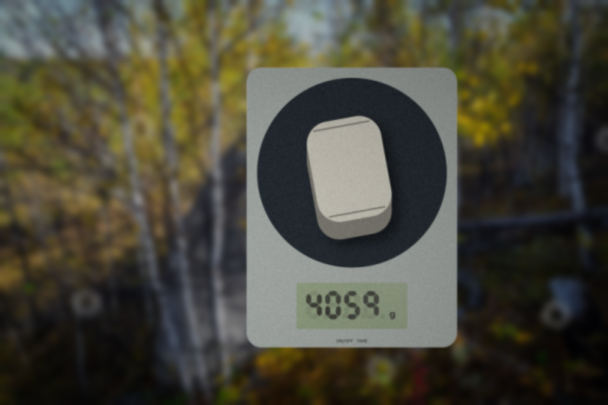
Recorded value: 4059 g
